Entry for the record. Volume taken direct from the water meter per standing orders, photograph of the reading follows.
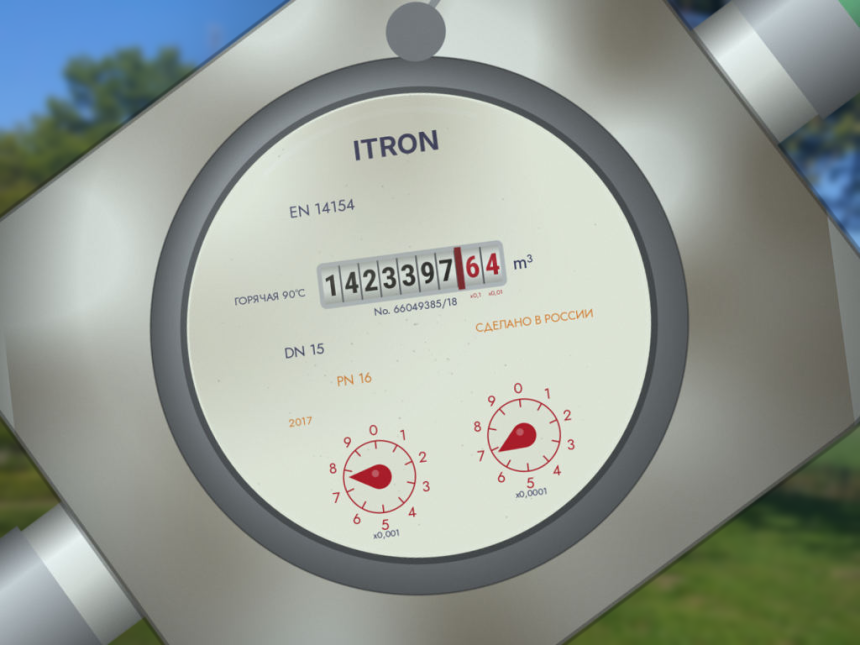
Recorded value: 1423397.6476 m³
